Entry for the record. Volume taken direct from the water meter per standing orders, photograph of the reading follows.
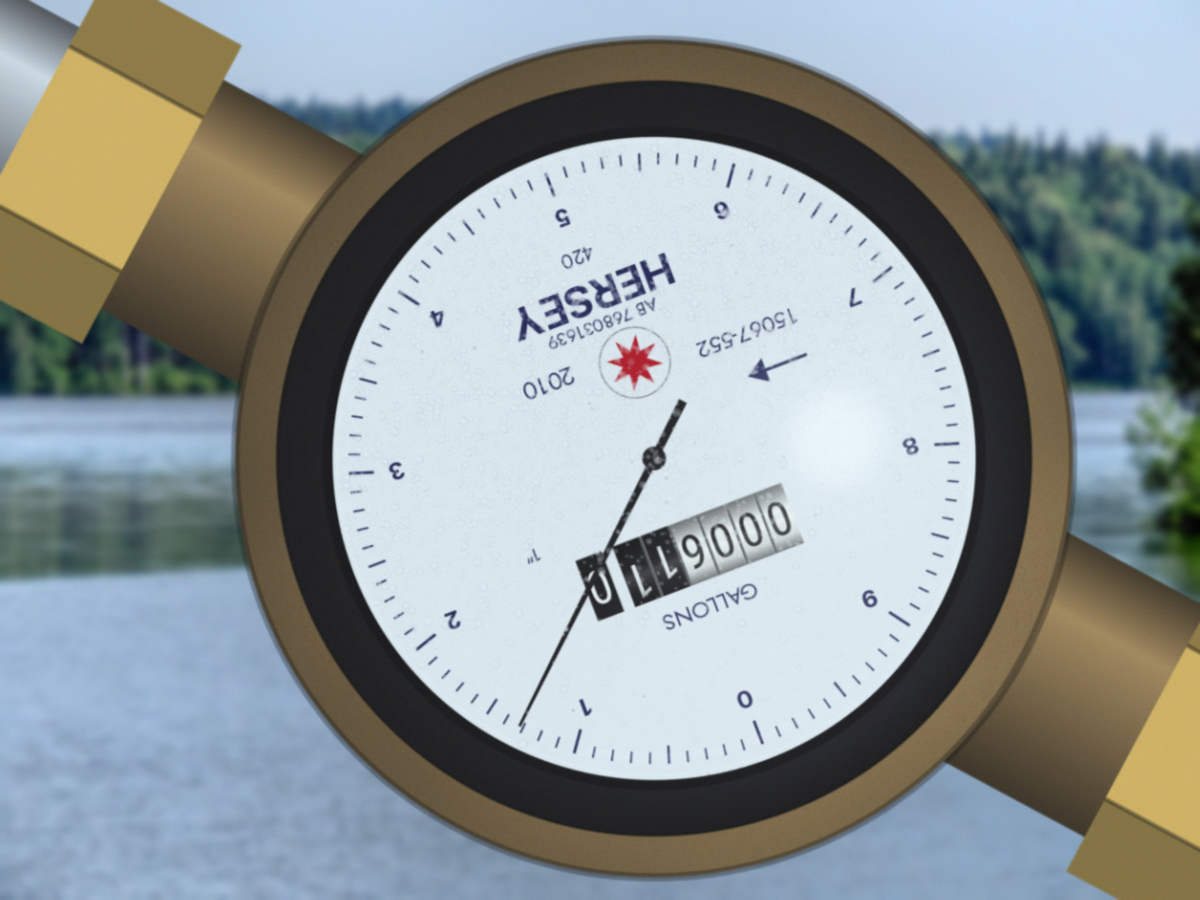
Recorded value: 6111.3 gal
